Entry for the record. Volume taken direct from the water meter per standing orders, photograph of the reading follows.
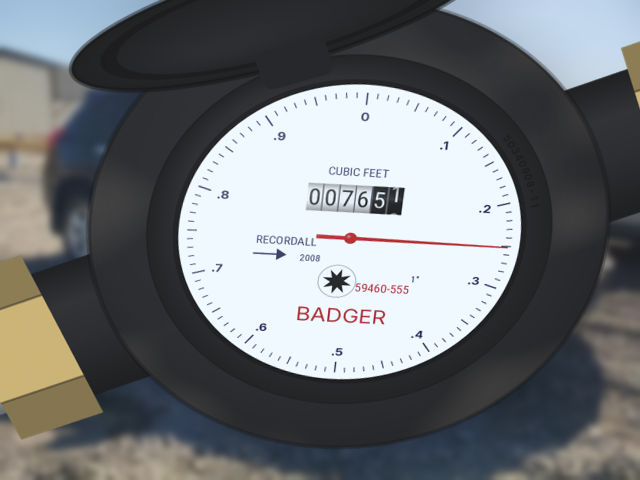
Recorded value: 7651.25 ft³
